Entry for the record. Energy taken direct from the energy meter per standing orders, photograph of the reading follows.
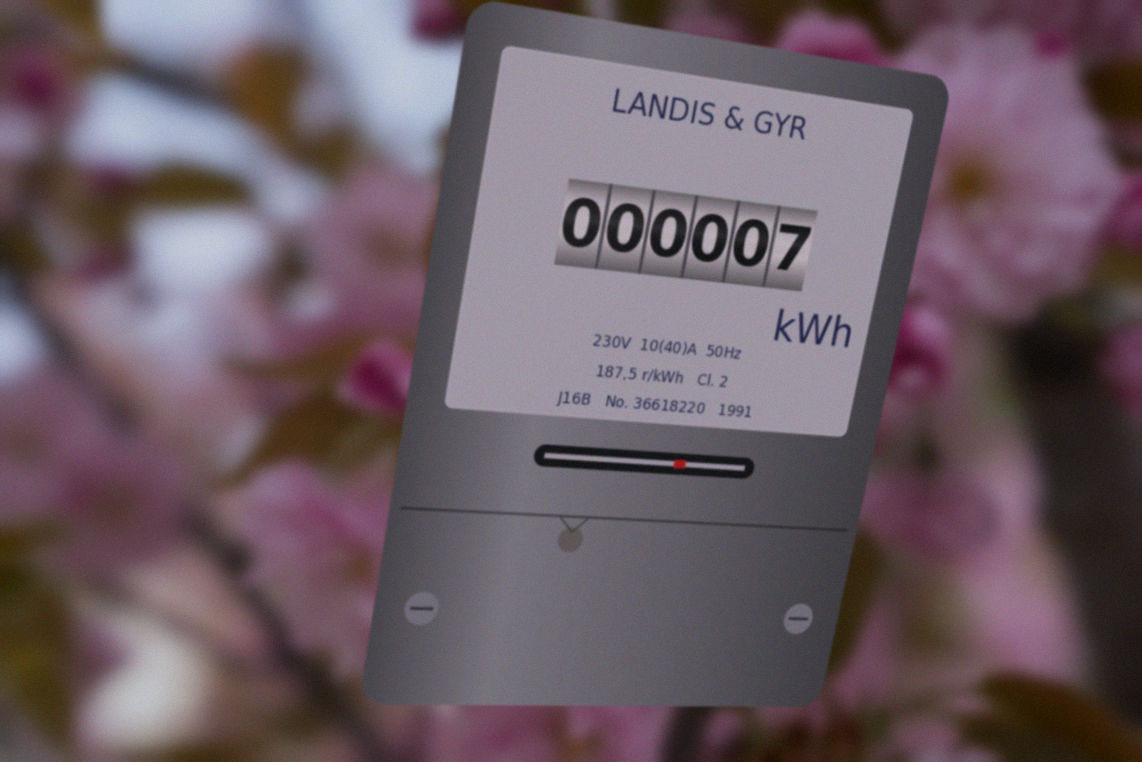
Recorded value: 7 kWh
